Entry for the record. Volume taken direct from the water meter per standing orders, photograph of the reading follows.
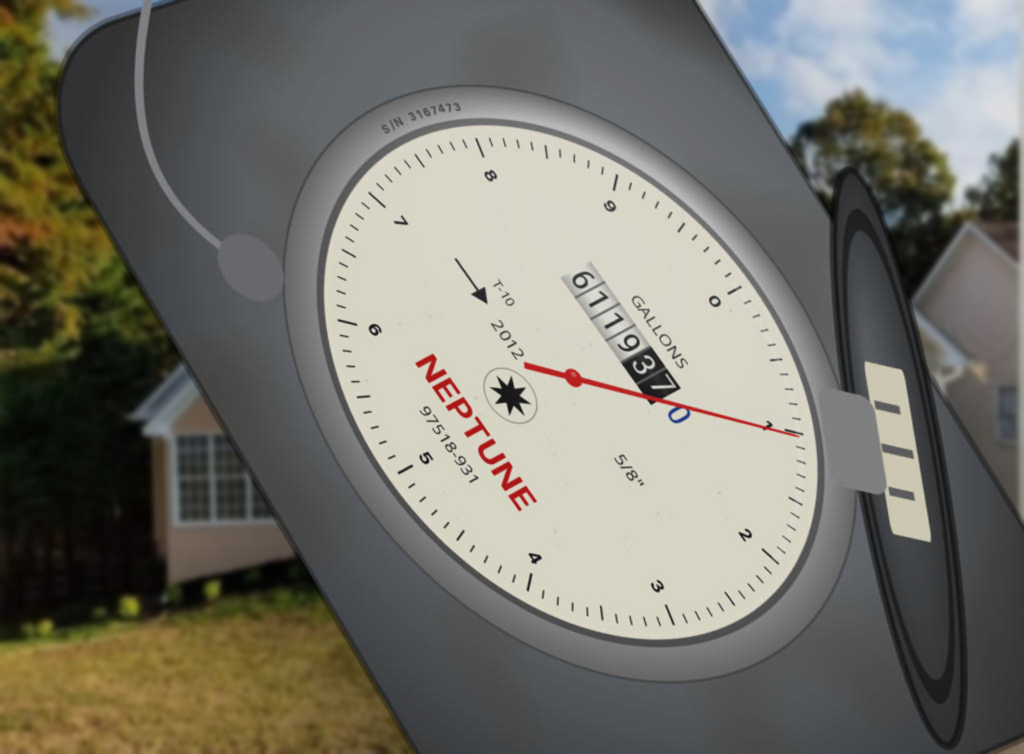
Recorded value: 6119371.0 gal
